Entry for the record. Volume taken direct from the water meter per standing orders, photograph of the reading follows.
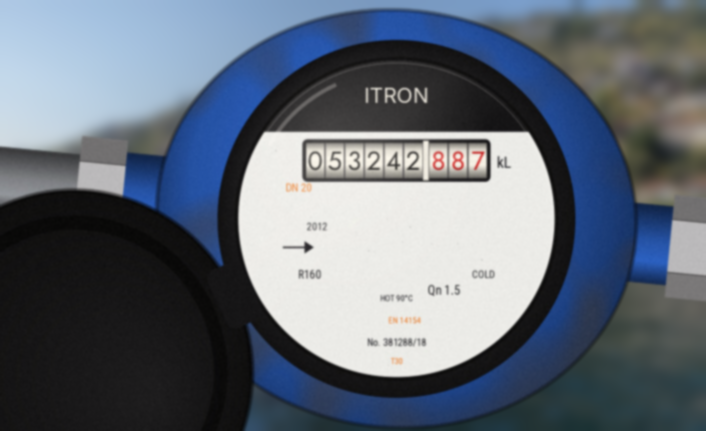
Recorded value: 53242.887 kL
